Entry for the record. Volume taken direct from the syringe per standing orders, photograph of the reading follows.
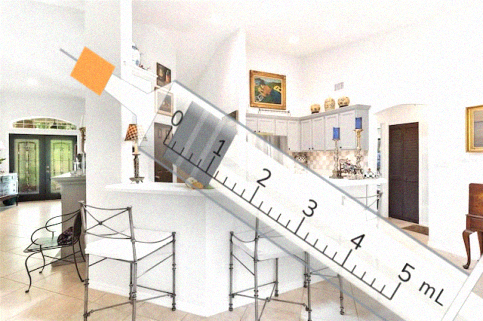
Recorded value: 0.1 mL
